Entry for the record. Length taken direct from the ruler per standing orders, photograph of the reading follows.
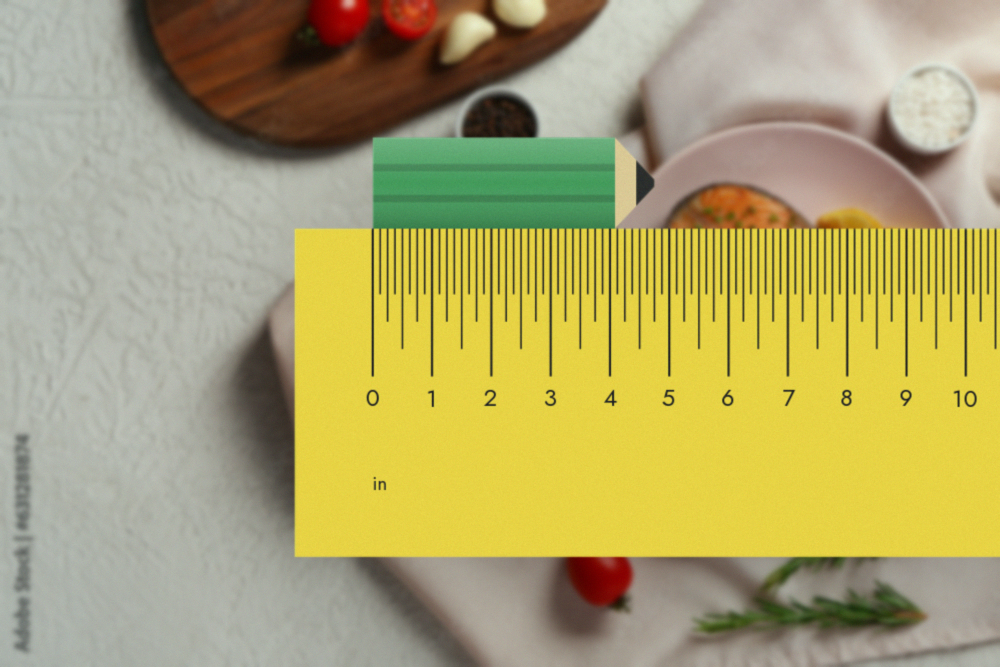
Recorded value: 4.75 in
